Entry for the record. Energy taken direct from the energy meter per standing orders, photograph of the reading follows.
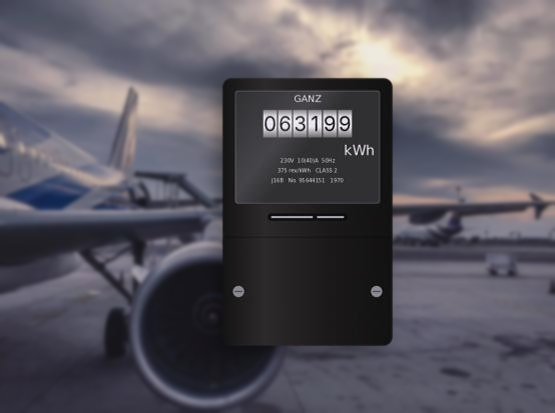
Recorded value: 63199 kWh
